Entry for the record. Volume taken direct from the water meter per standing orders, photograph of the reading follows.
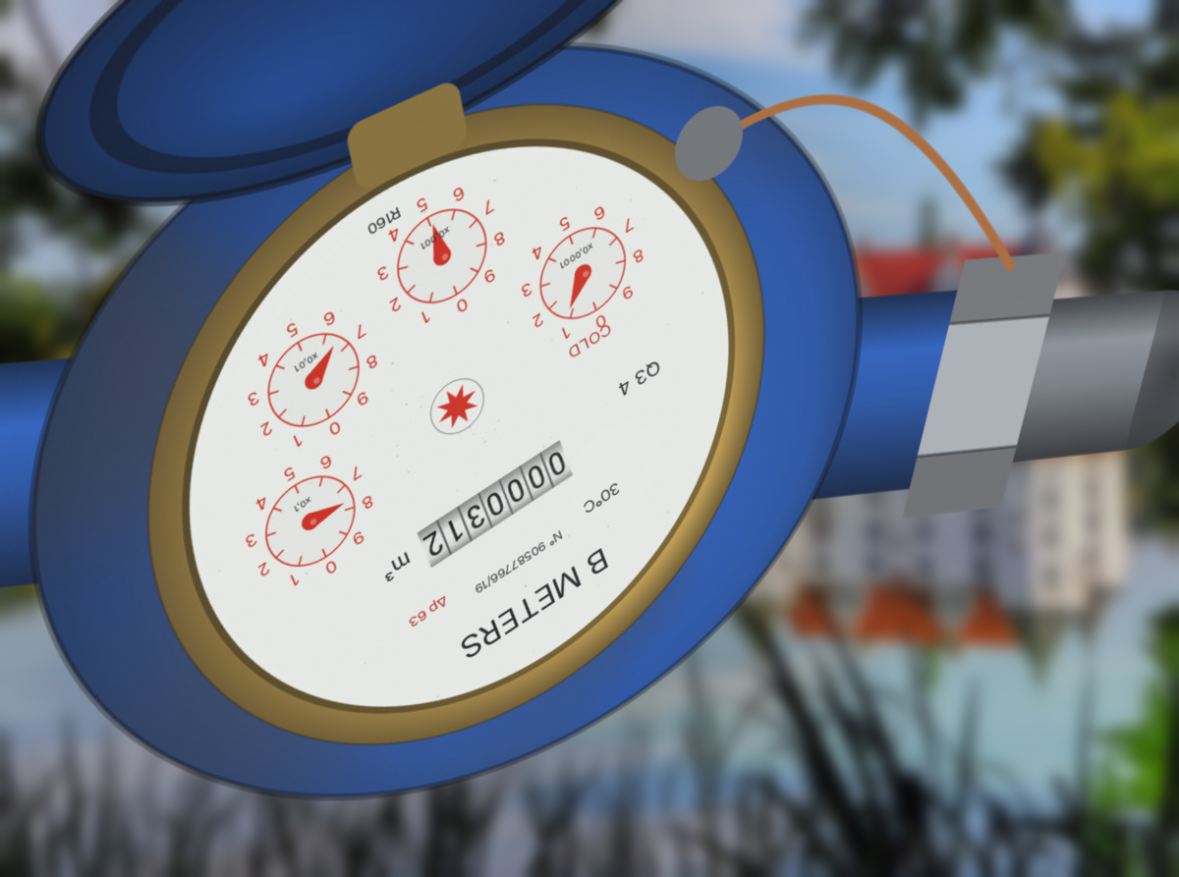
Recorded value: 312.7651 m³
